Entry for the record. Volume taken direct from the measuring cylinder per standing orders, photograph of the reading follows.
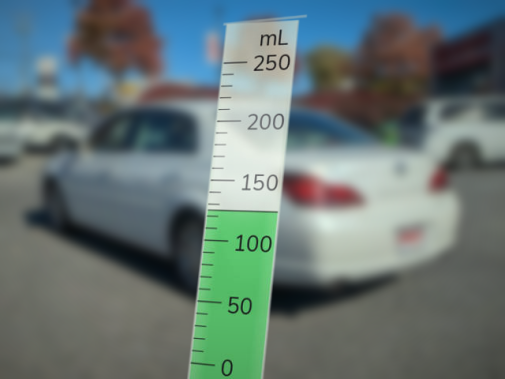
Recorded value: 125 mL
